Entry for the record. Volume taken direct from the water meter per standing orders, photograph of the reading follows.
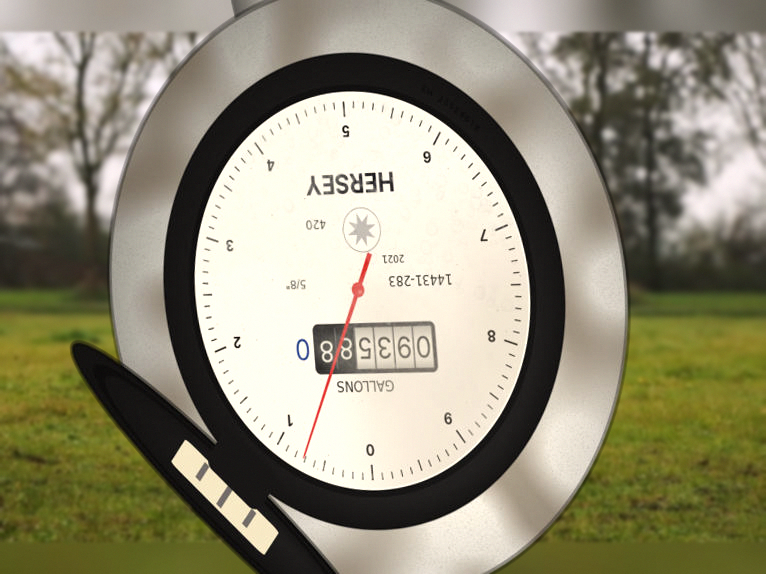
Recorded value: 935880.7 gal
